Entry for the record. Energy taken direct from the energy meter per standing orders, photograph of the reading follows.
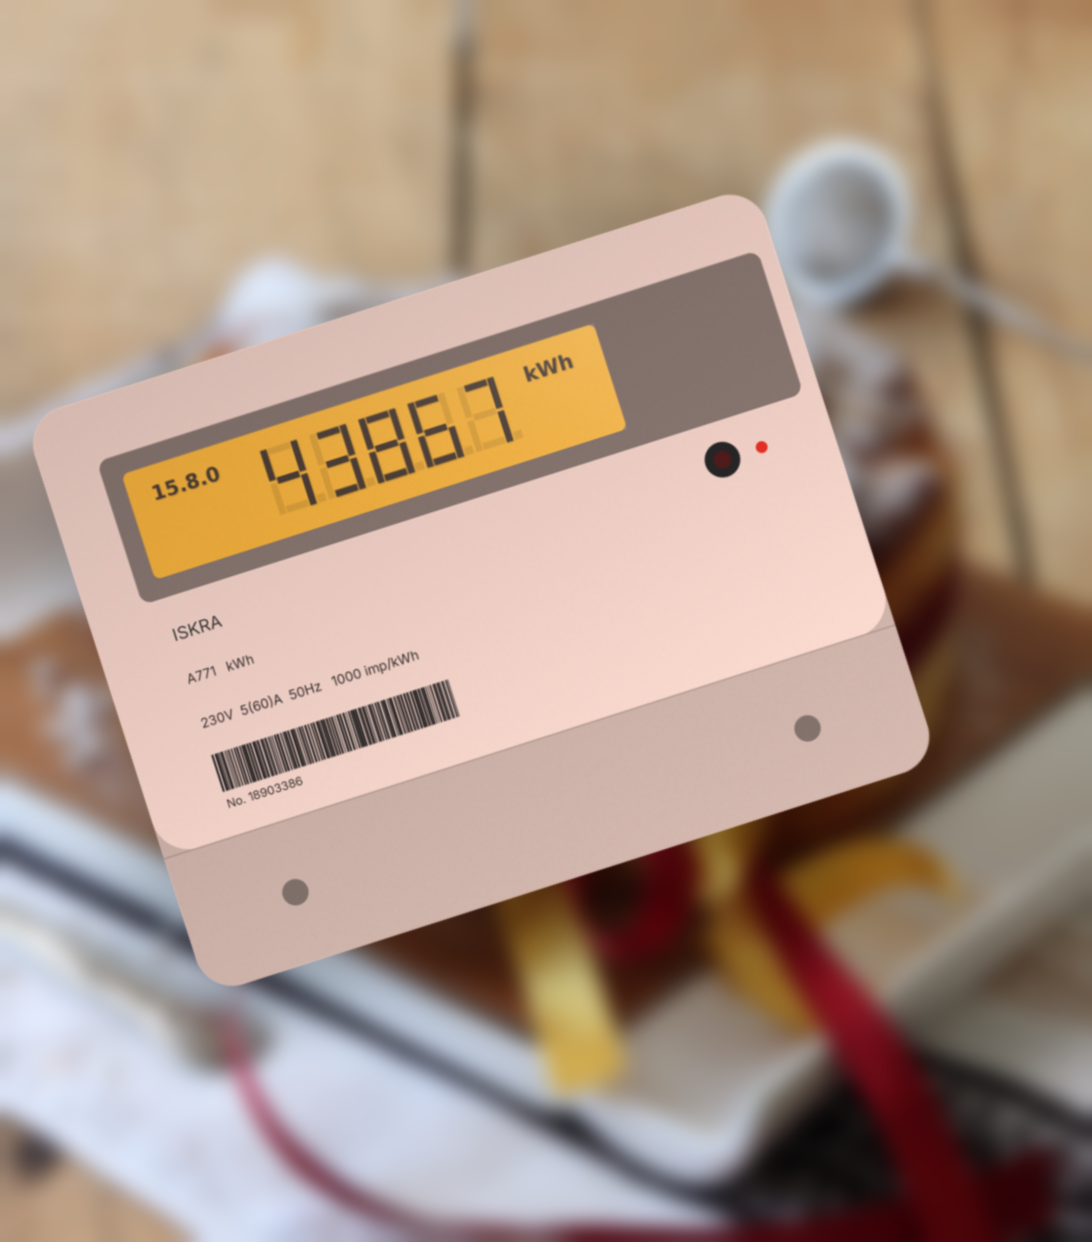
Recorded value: 43867 kWh
